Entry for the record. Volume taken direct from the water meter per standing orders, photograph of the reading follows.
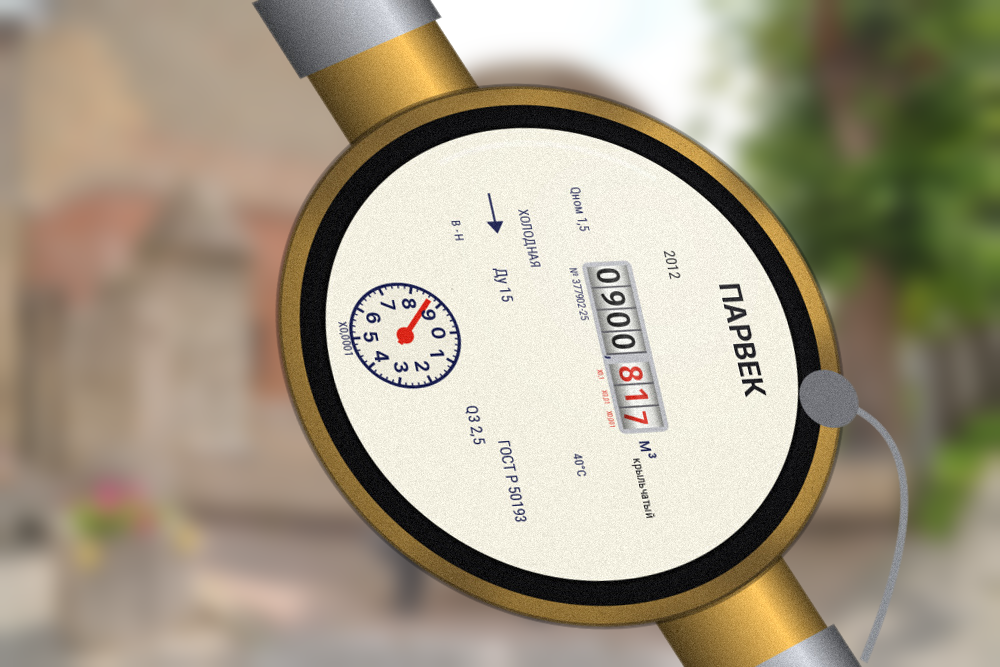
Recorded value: 900.8168 m³
